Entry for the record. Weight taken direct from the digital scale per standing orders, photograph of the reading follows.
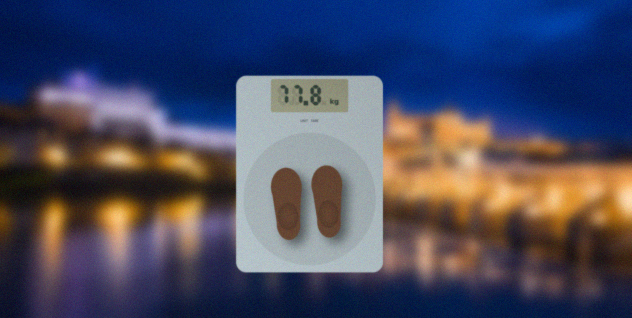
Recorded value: 77.8 kg
